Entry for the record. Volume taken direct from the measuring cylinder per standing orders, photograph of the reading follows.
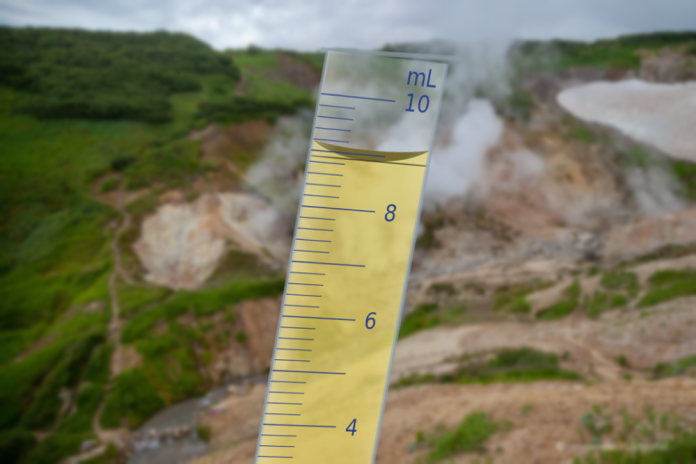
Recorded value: 8.9 mL
